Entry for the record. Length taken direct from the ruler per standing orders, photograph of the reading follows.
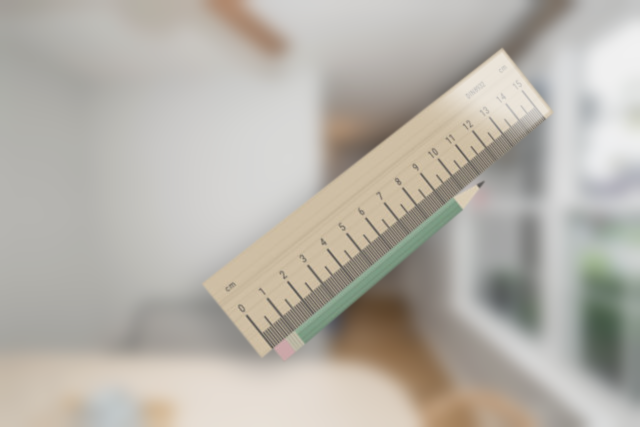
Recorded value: 11 cm
